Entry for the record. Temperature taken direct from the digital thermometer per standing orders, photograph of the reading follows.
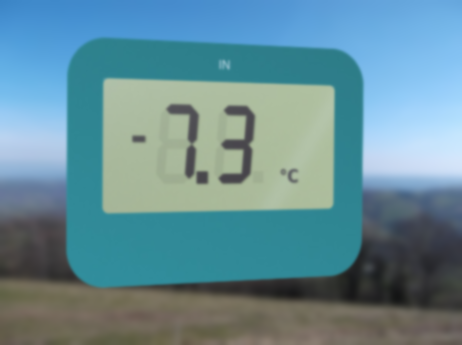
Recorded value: -7.3 °C
